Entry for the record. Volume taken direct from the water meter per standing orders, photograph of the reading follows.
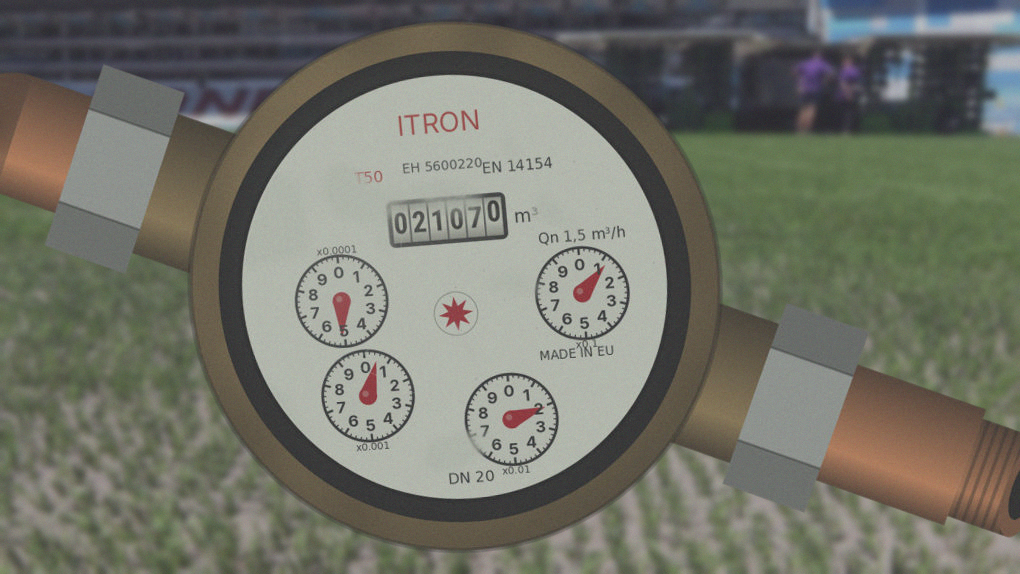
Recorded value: 21070.1205 m³
